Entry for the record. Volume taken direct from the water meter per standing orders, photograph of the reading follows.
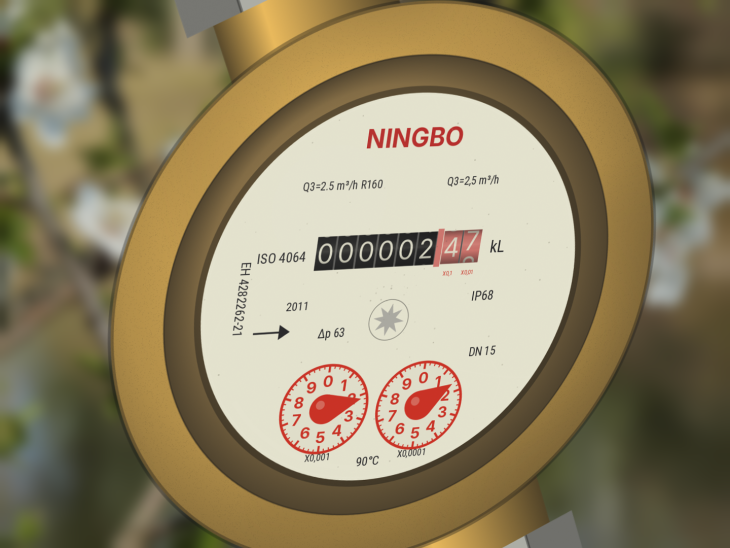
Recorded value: 2.4721 kL
